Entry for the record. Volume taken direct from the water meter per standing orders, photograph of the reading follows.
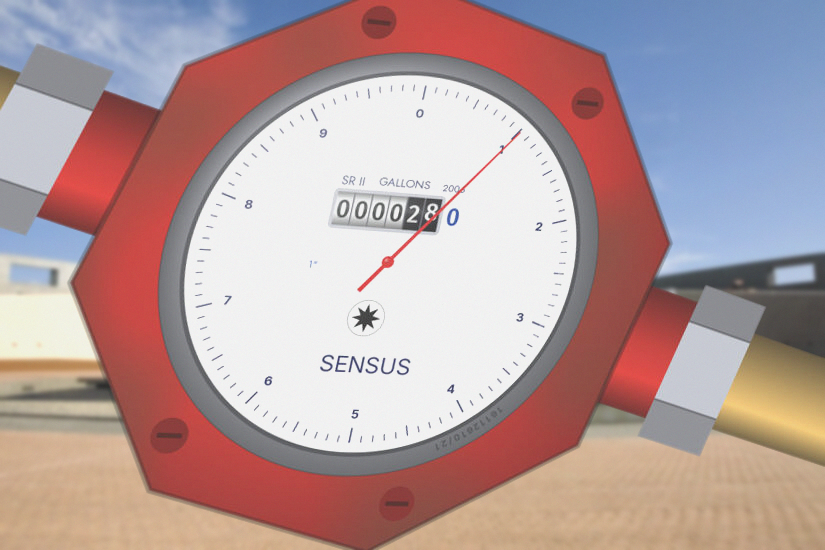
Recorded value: 281.0 gal
